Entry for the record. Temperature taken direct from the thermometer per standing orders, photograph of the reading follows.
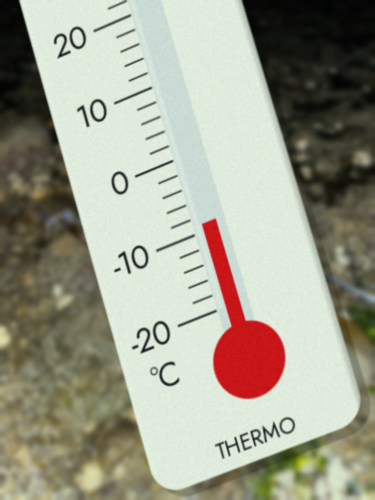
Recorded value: -9 °C
